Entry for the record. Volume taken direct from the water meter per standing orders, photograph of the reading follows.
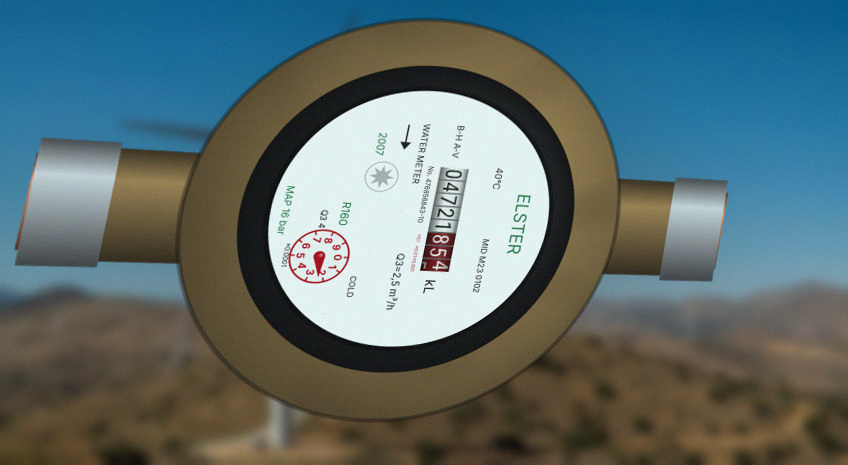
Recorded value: 4721.8542 kL
